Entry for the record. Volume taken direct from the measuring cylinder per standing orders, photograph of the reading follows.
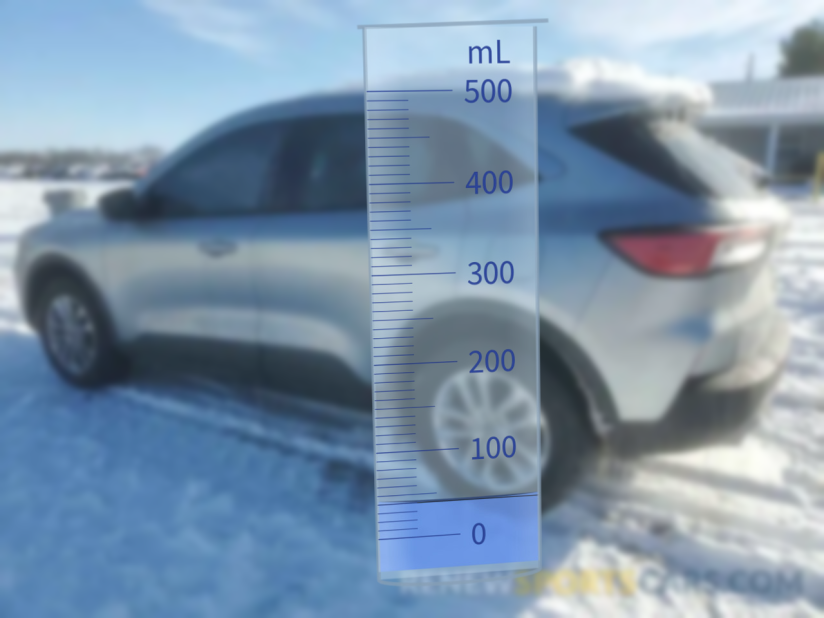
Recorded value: 40 mL
